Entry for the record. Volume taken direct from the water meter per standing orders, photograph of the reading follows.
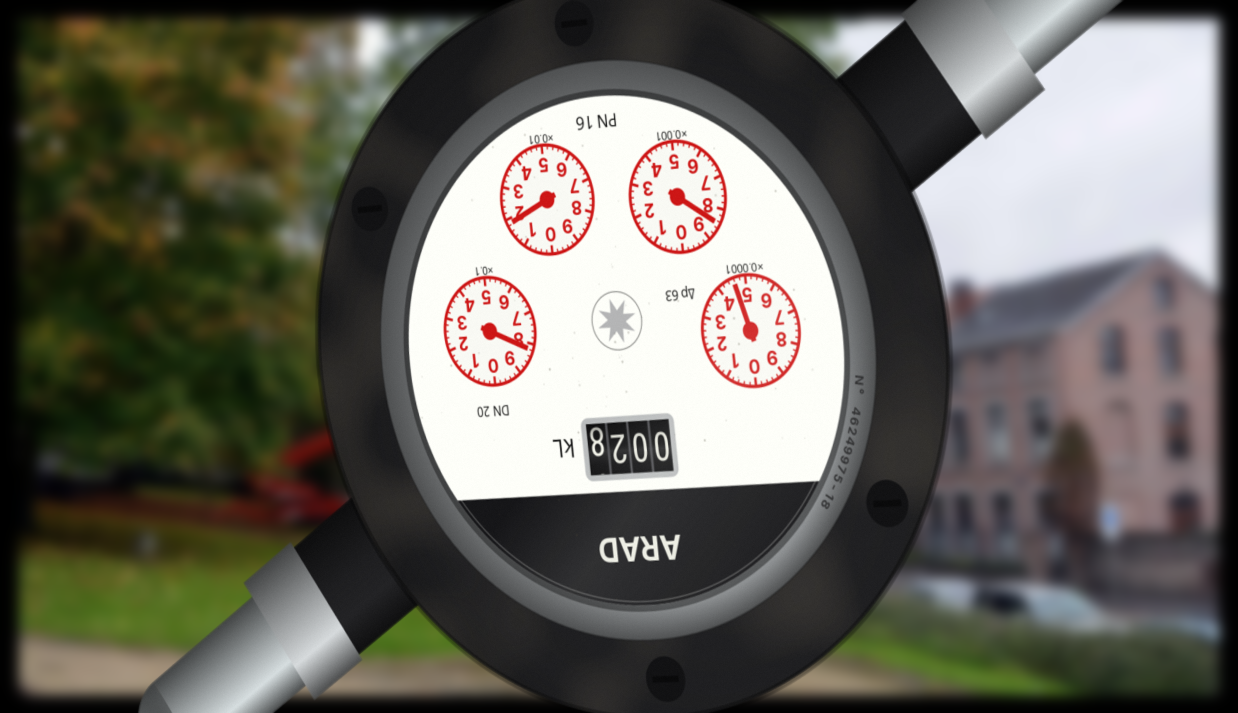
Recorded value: 27.8184 kL
